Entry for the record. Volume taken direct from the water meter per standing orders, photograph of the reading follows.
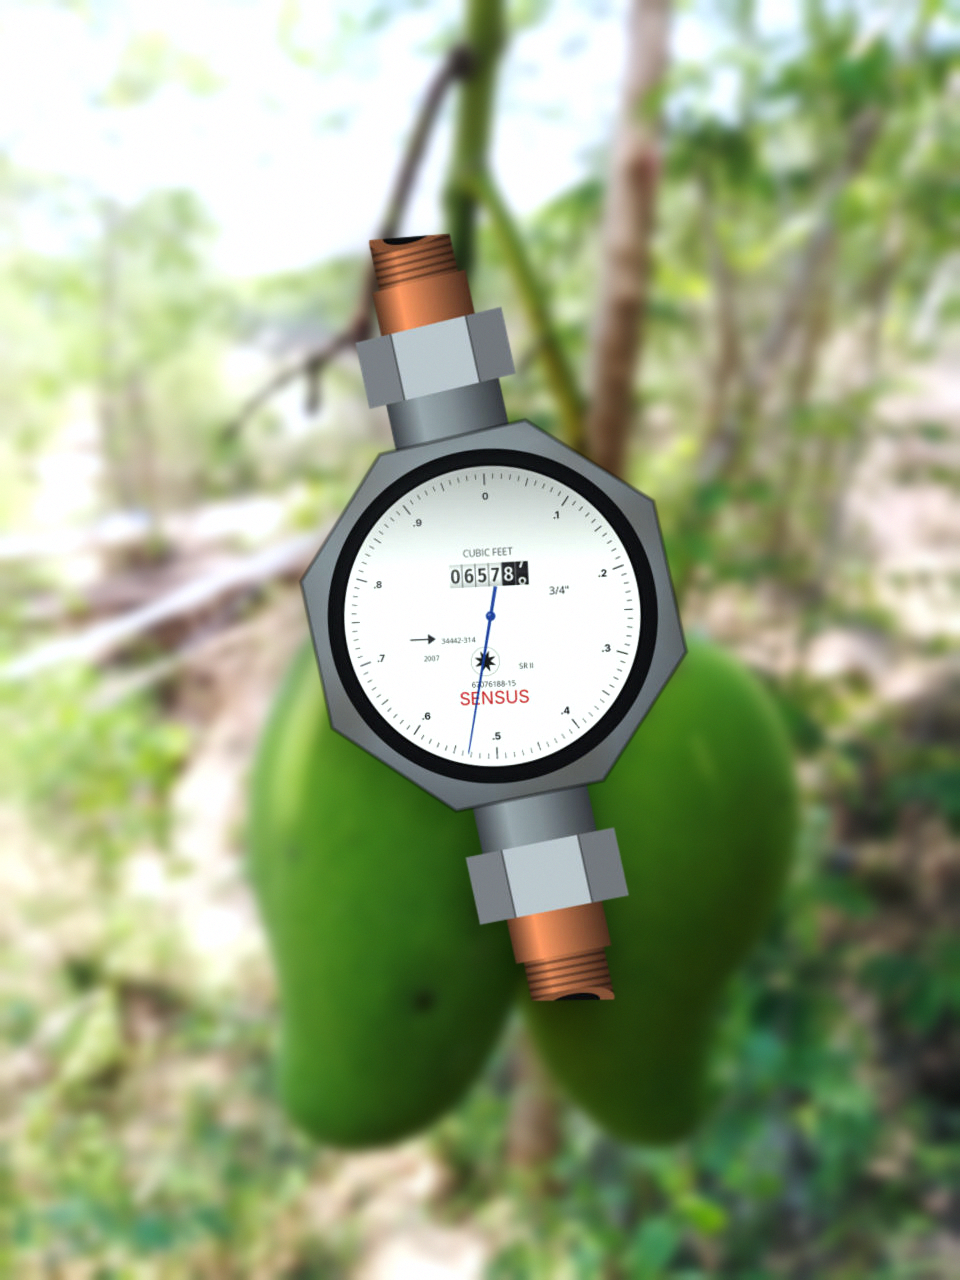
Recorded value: 65787.53 ft³
